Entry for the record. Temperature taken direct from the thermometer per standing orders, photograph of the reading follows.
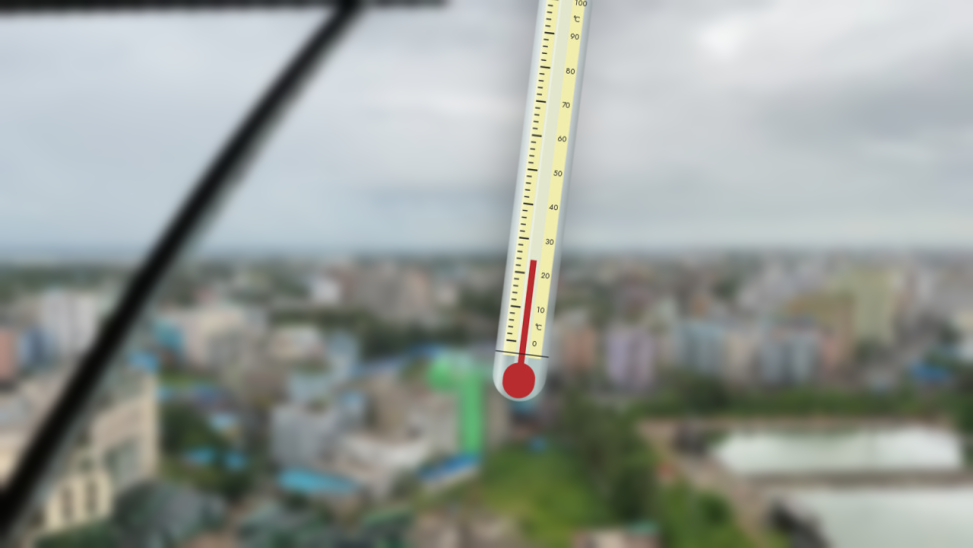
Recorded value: 24 °C
